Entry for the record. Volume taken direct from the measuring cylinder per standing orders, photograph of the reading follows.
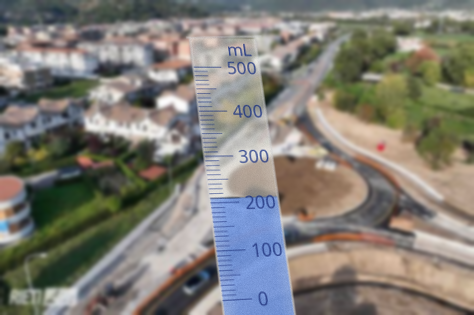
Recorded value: 210 mL
